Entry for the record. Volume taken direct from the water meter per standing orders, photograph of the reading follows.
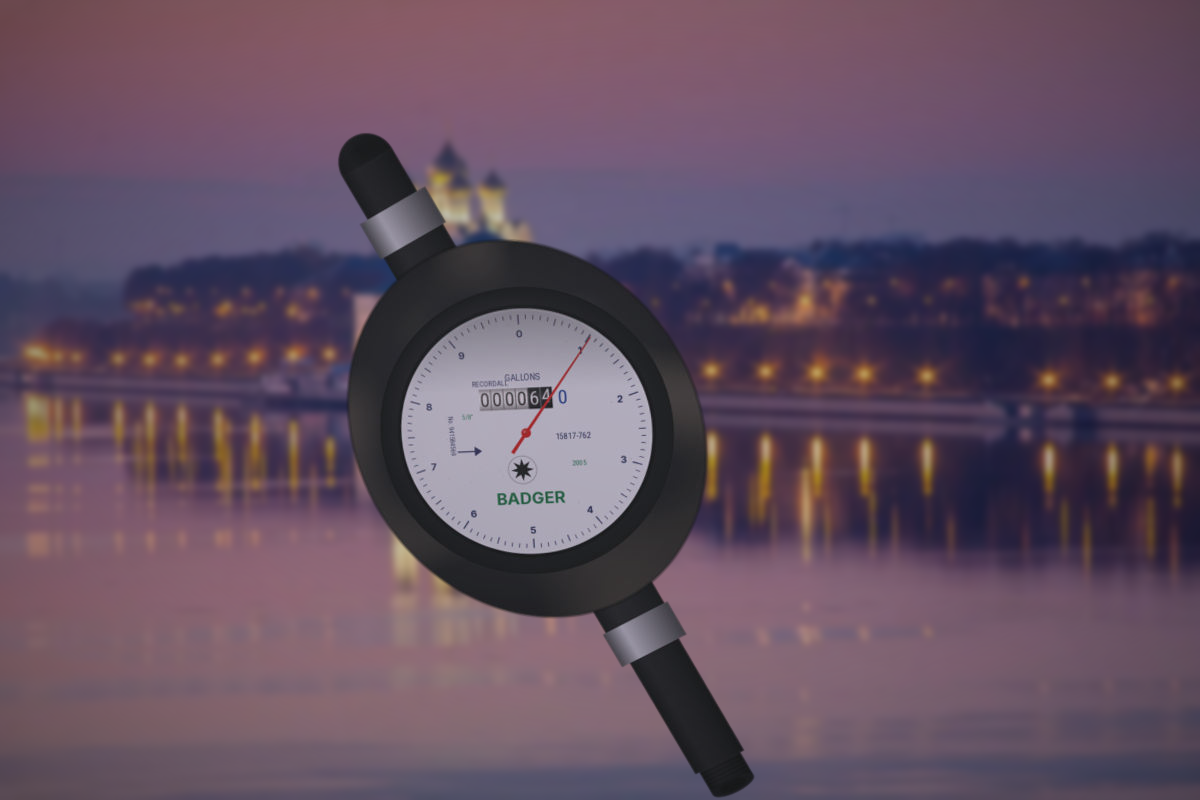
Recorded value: 641.0 gal
